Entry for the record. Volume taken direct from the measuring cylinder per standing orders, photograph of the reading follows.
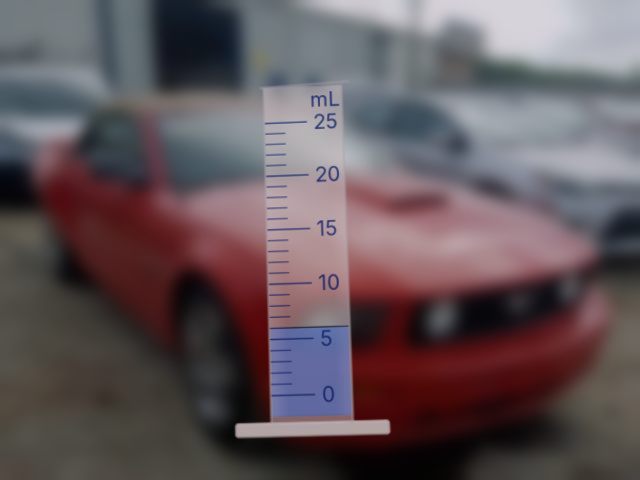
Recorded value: 6 mL
